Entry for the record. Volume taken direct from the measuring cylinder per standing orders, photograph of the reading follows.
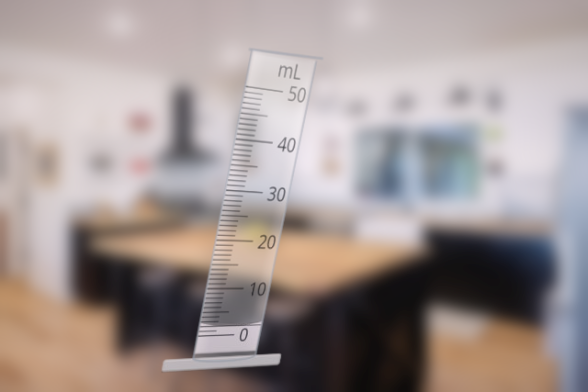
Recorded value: 2 mL
